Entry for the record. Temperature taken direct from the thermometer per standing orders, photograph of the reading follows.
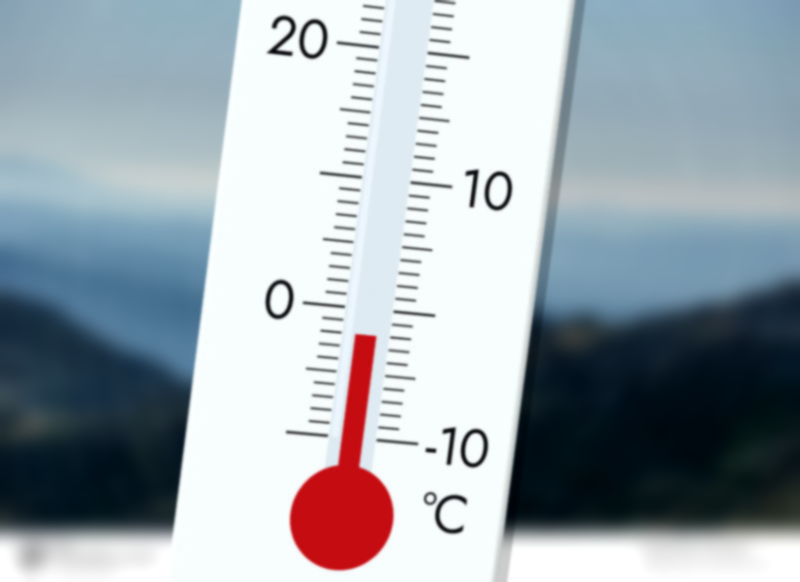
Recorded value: -2 °C
